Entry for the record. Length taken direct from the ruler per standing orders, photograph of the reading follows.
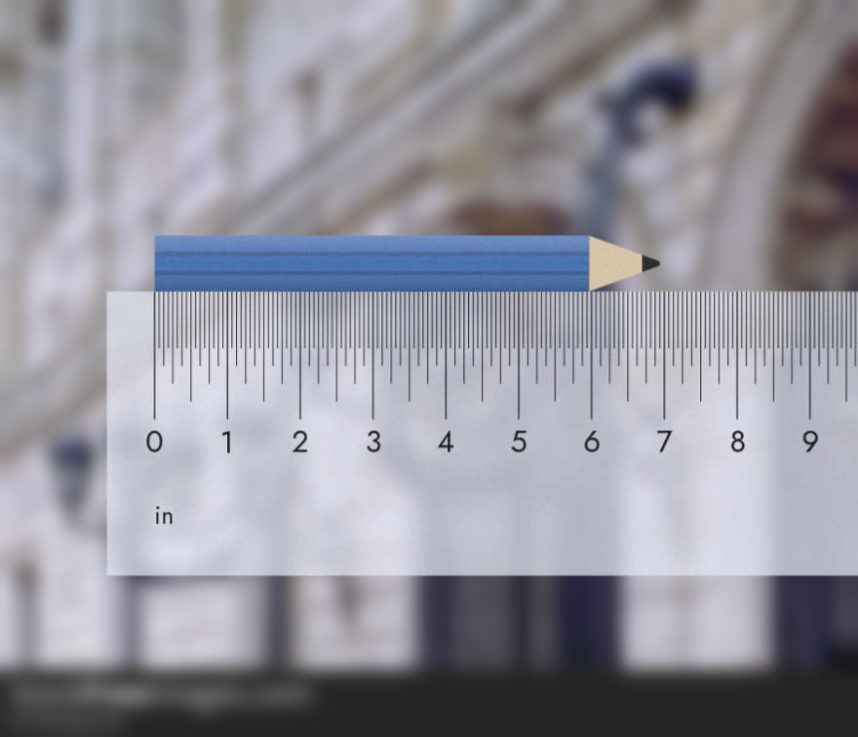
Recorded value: 6.9375 in
